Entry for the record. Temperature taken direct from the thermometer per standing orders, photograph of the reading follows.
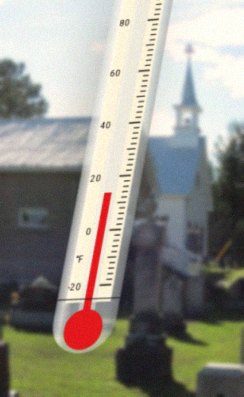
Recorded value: 14 °F
